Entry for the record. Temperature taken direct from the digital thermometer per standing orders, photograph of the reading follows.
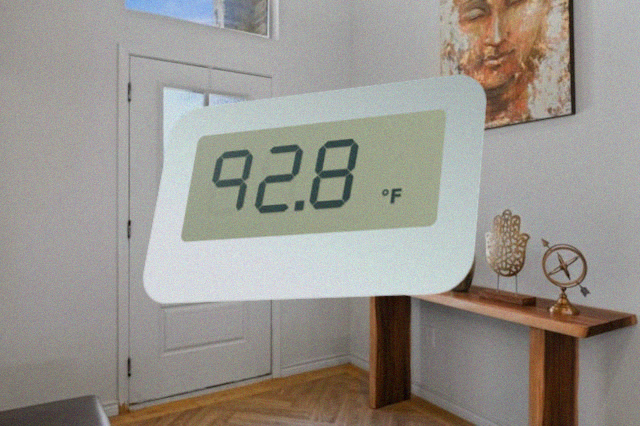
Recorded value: 92.8 °F
